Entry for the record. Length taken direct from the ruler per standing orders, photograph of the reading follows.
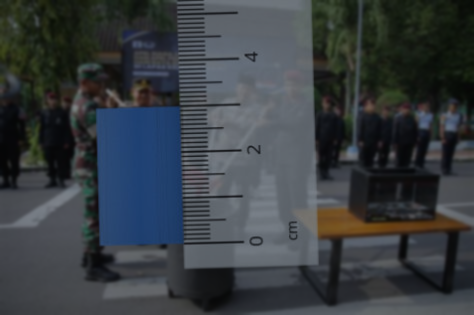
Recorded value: 3 cm
